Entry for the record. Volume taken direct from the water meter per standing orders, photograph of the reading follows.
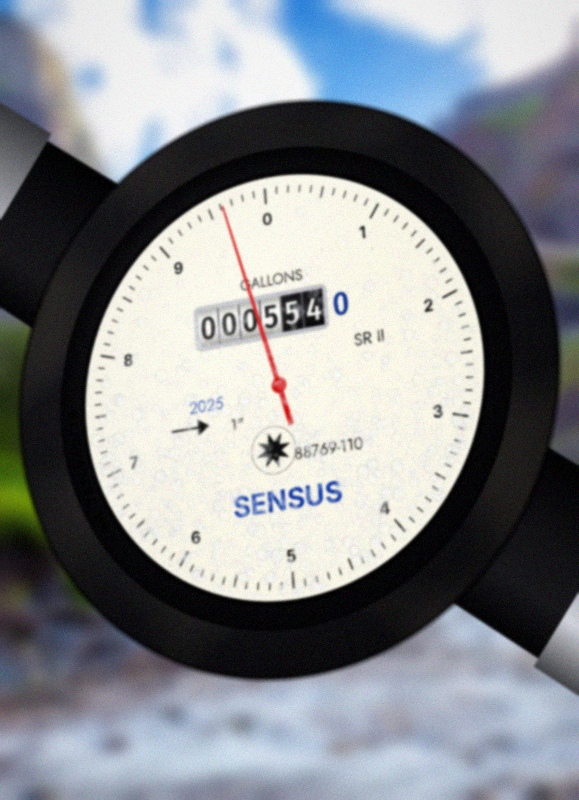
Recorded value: 5539.6 gal
